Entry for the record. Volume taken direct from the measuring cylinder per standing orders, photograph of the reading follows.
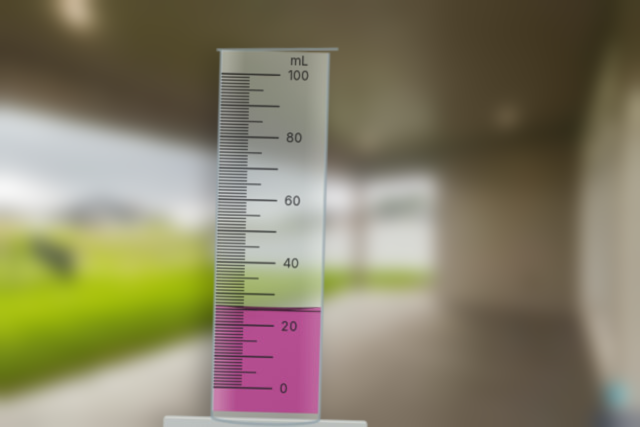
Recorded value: 25 mL
